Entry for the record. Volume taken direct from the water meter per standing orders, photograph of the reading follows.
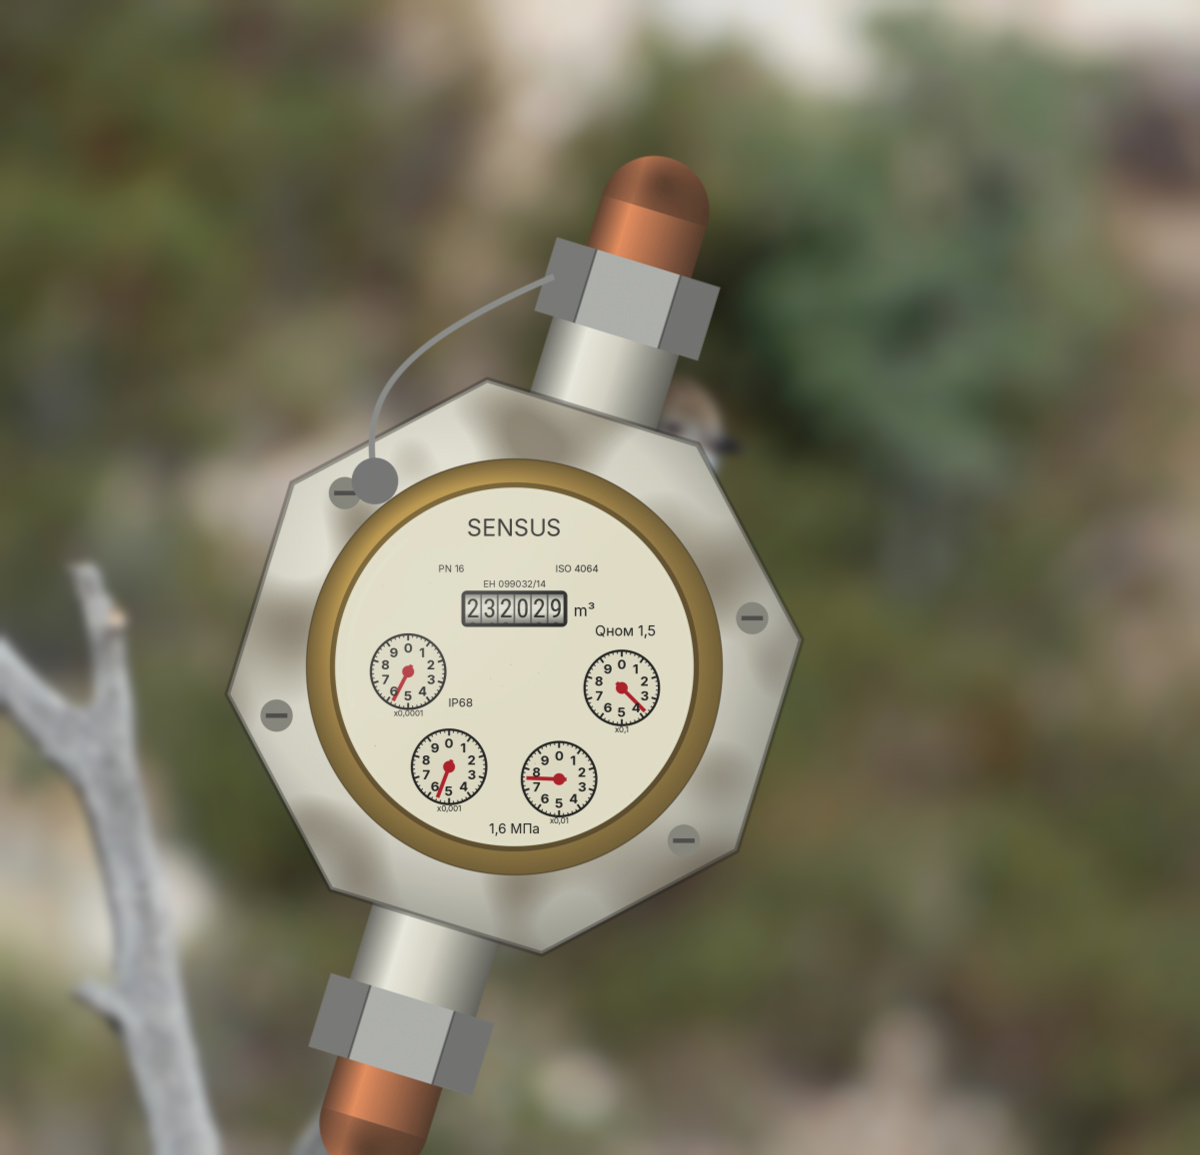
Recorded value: 232029.3755 m³
